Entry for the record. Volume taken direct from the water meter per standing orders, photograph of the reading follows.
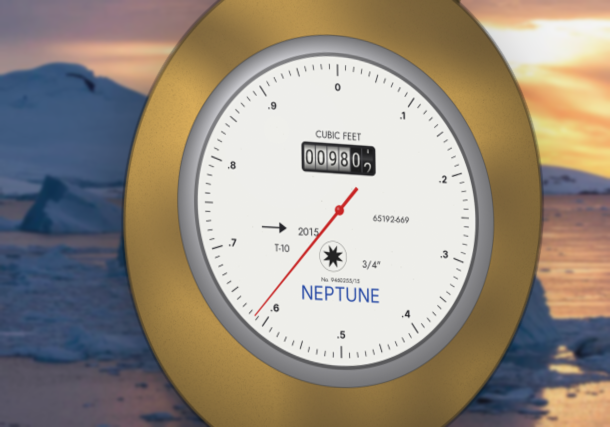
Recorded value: 9801.61 ft³
